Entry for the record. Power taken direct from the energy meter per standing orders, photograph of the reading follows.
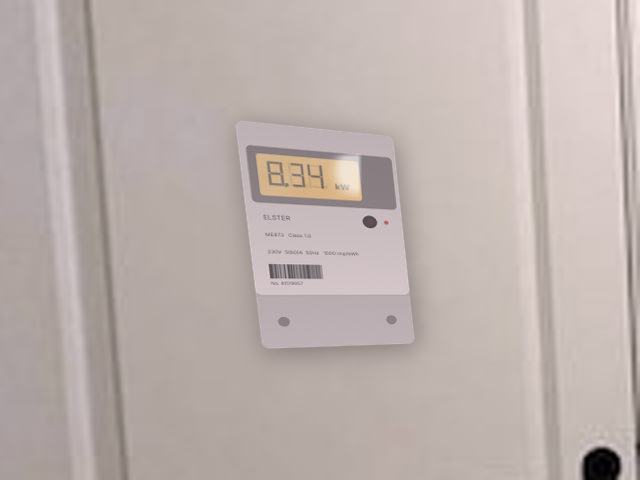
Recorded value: 8.34 kW
